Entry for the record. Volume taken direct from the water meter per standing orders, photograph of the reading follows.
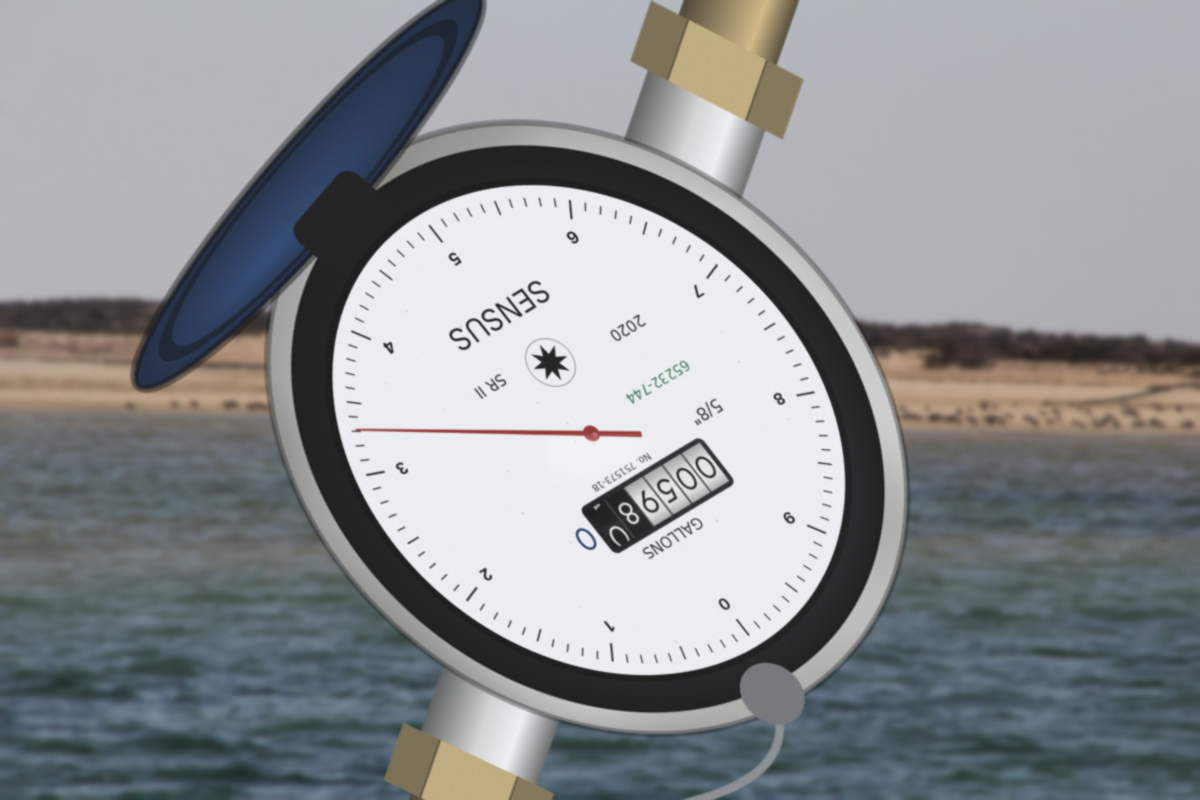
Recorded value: 59803.3 gal
